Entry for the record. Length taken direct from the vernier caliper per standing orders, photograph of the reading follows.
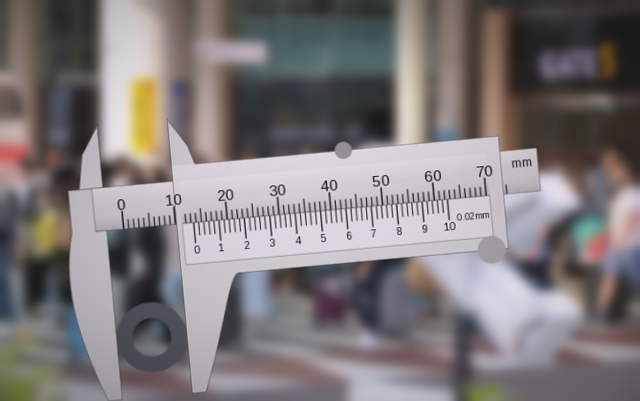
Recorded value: 13.5 mm
